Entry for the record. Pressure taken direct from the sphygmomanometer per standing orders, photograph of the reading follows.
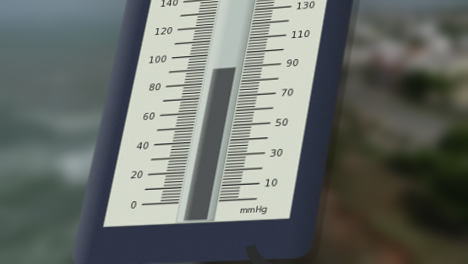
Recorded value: 90 mmHg
